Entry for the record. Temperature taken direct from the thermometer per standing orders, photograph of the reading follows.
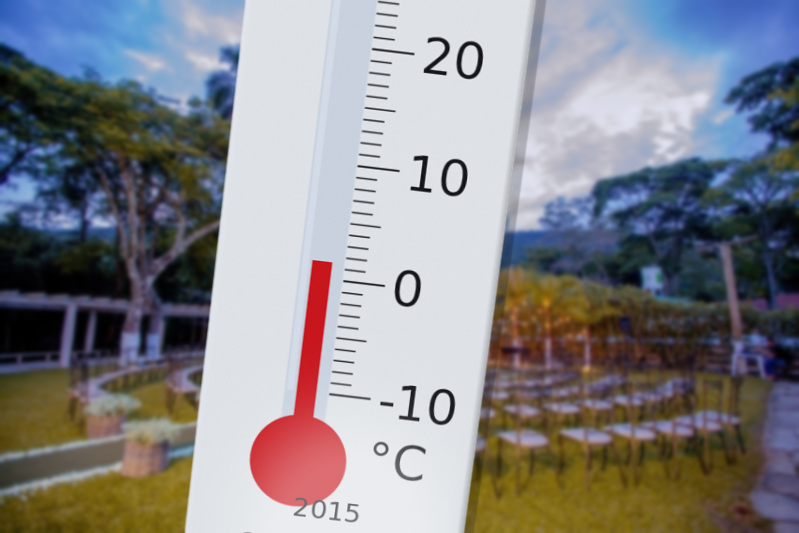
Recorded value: 1.5 °C
